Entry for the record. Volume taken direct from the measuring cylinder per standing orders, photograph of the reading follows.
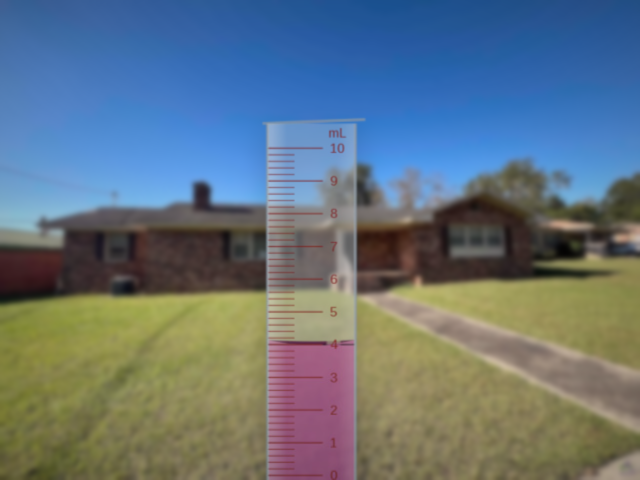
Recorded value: 4 mL
